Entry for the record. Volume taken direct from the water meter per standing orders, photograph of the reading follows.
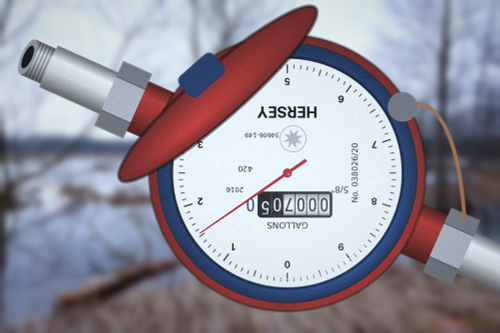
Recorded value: 7051.5 gal
